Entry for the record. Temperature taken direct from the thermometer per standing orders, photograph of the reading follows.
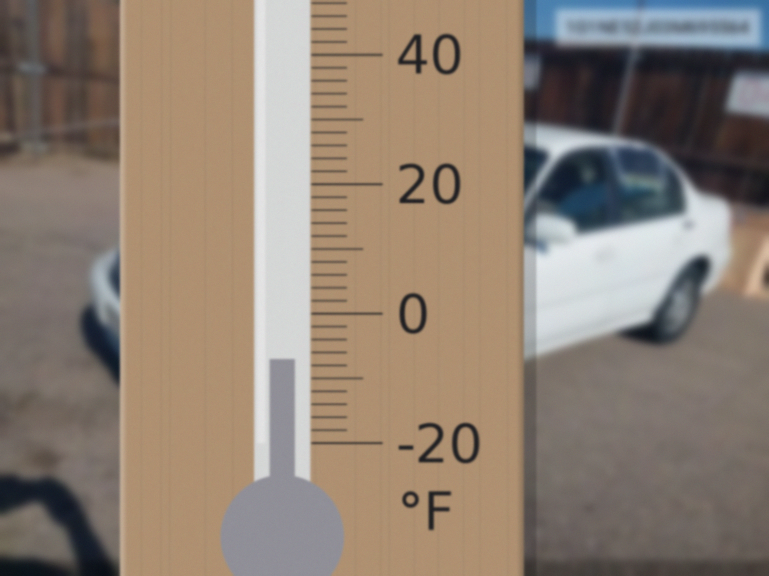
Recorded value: -7 °F
